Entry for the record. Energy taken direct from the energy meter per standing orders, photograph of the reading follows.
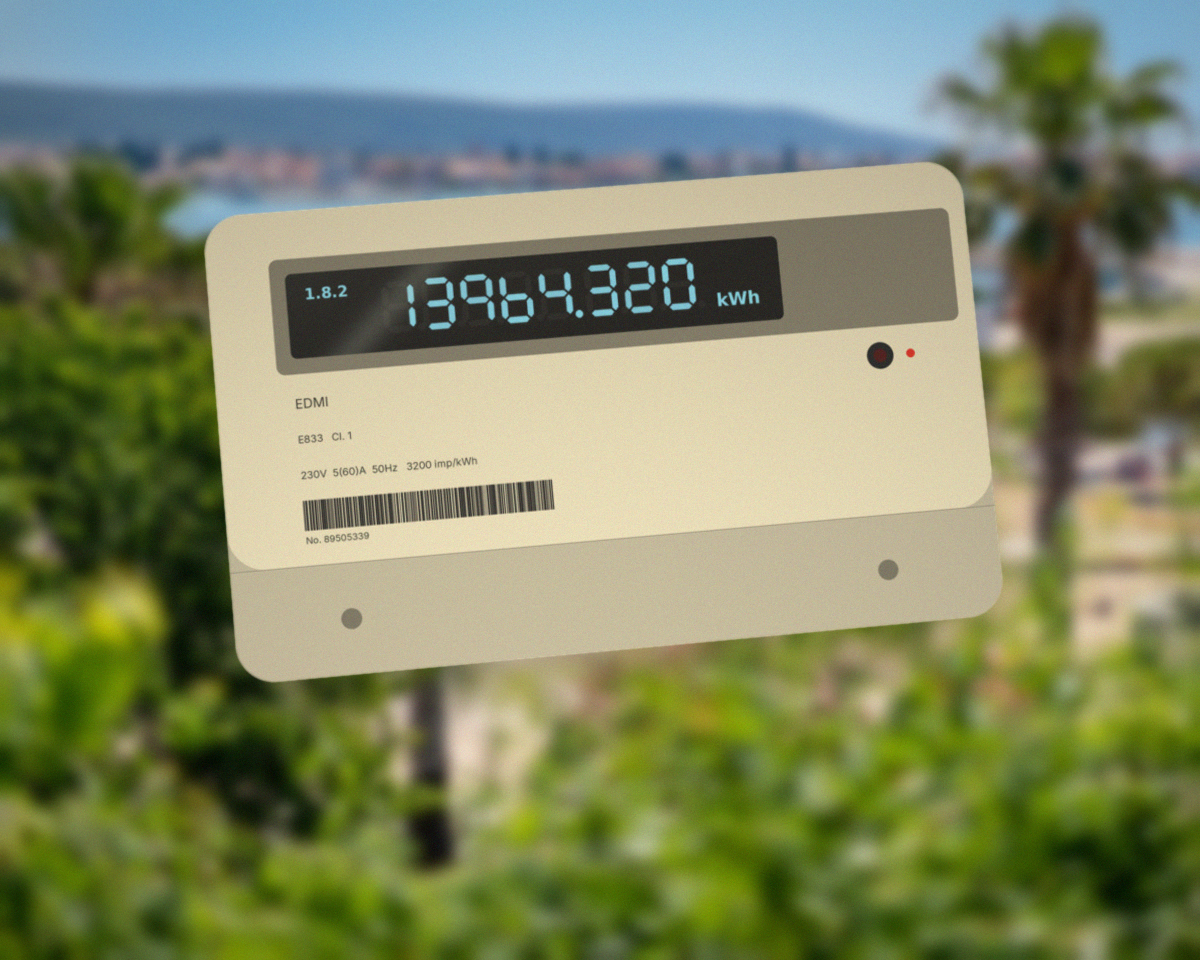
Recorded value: 13964.320 kWh
